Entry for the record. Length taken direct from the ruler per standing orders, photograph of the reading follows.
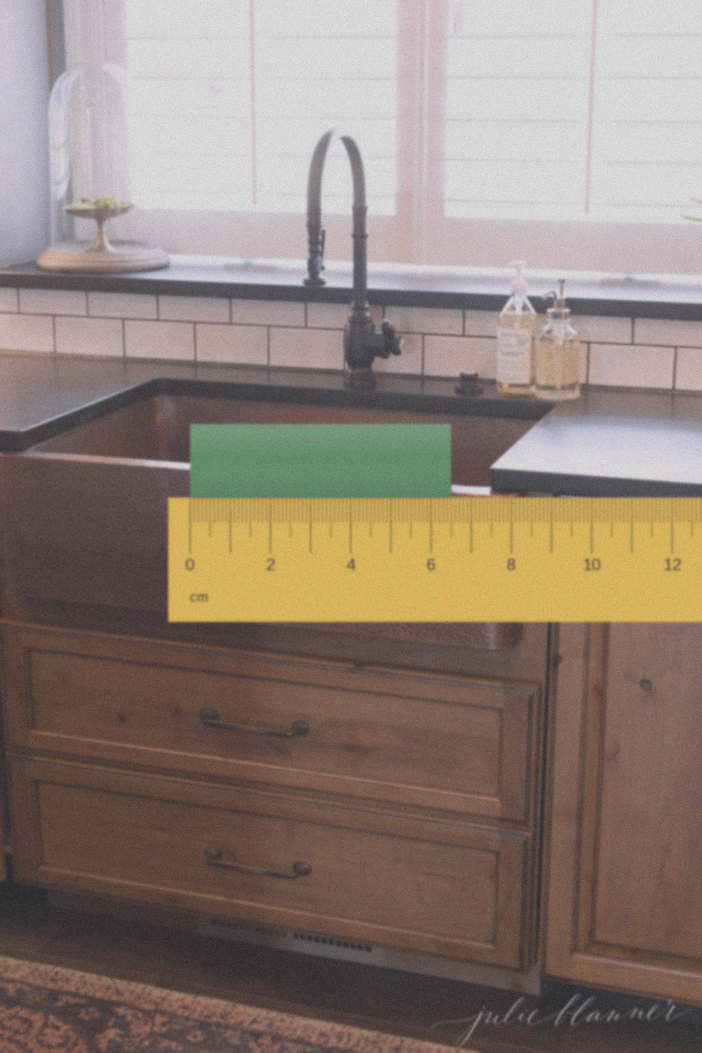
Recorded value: 6.5 cm
